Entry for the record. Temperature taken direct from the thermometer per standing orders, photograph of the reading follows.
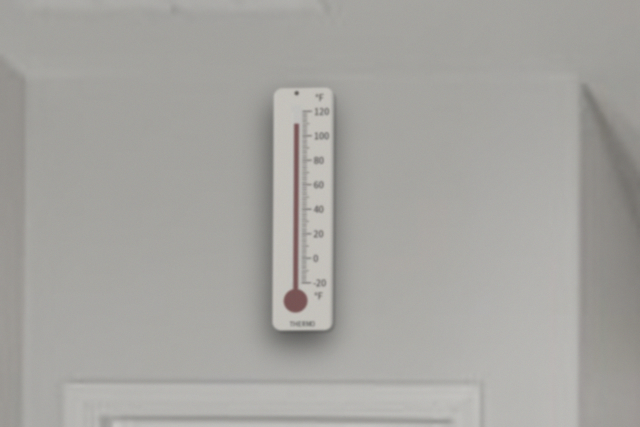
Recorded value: 110 °F
